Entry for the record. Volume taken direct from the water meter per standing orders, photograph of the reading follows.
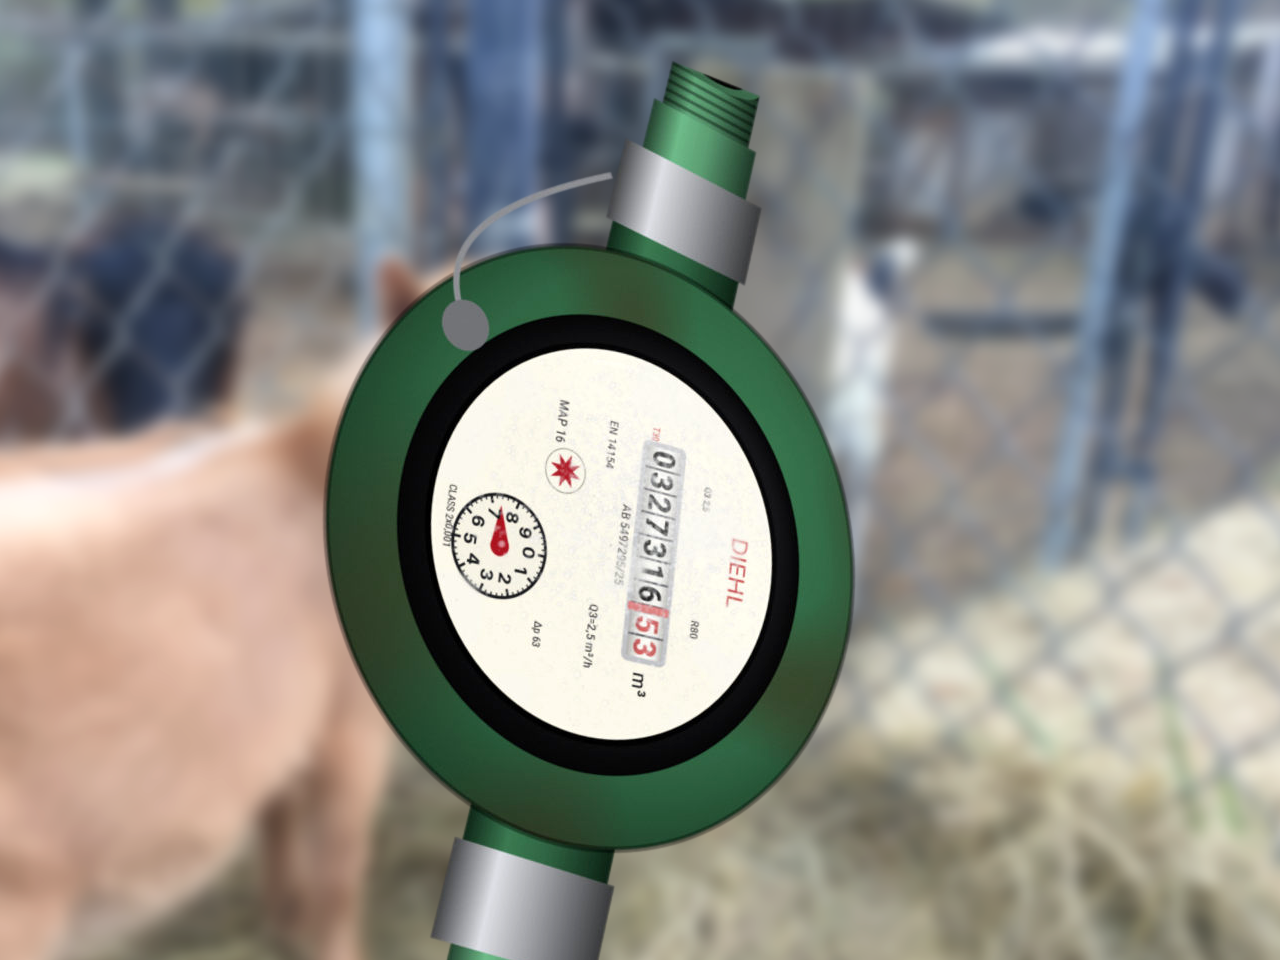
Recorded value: 327316.537 m³
